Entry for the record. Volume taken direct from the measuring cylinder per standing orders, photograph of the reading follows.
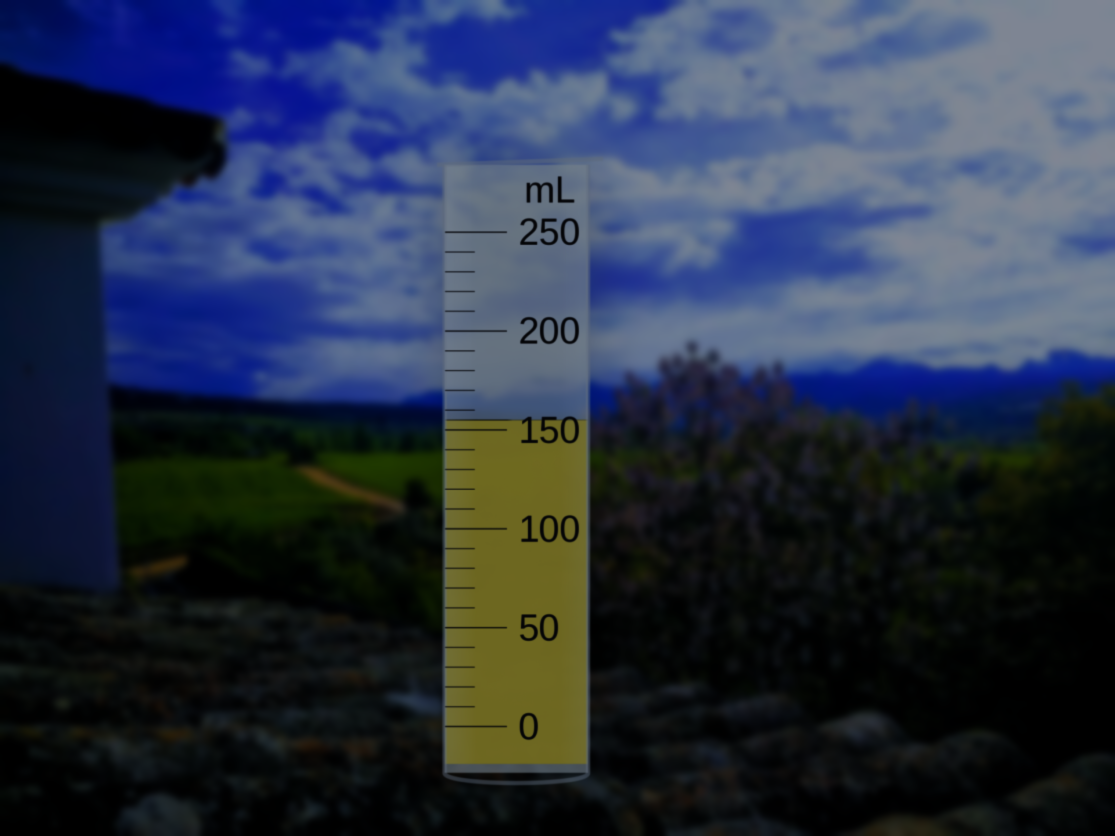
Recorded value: 155 mL
